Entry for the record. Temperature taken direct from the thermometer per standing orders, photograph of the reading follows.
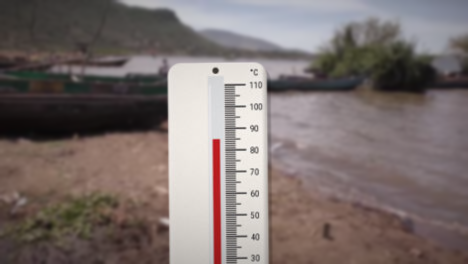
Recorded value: 85 °C
